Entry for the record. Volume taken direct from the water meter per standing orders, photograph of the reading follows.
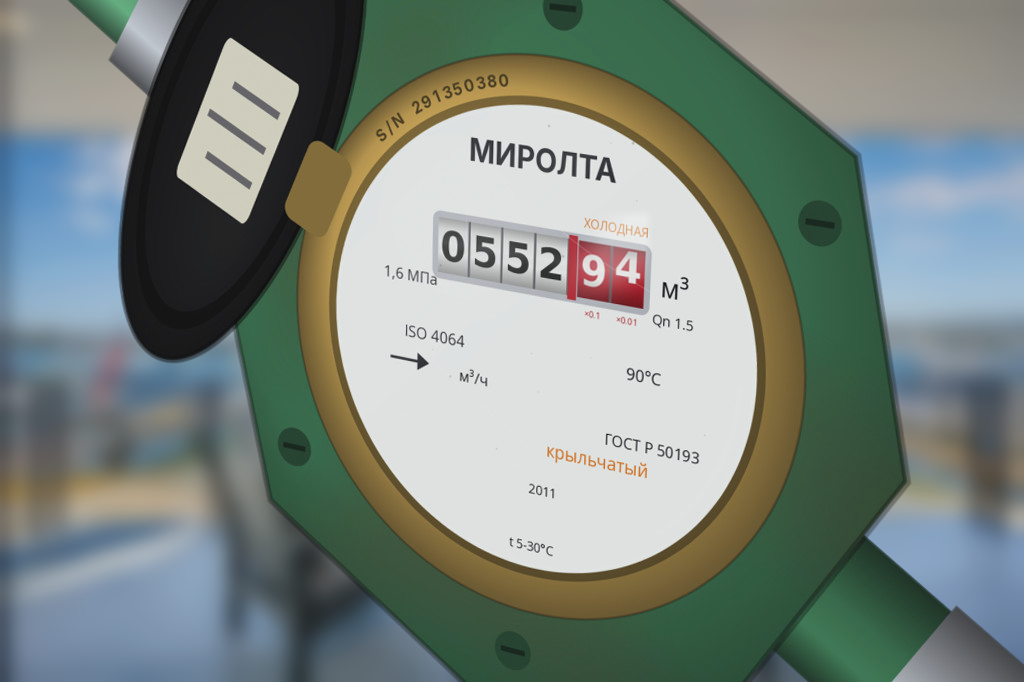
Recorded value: 552.94 m³
